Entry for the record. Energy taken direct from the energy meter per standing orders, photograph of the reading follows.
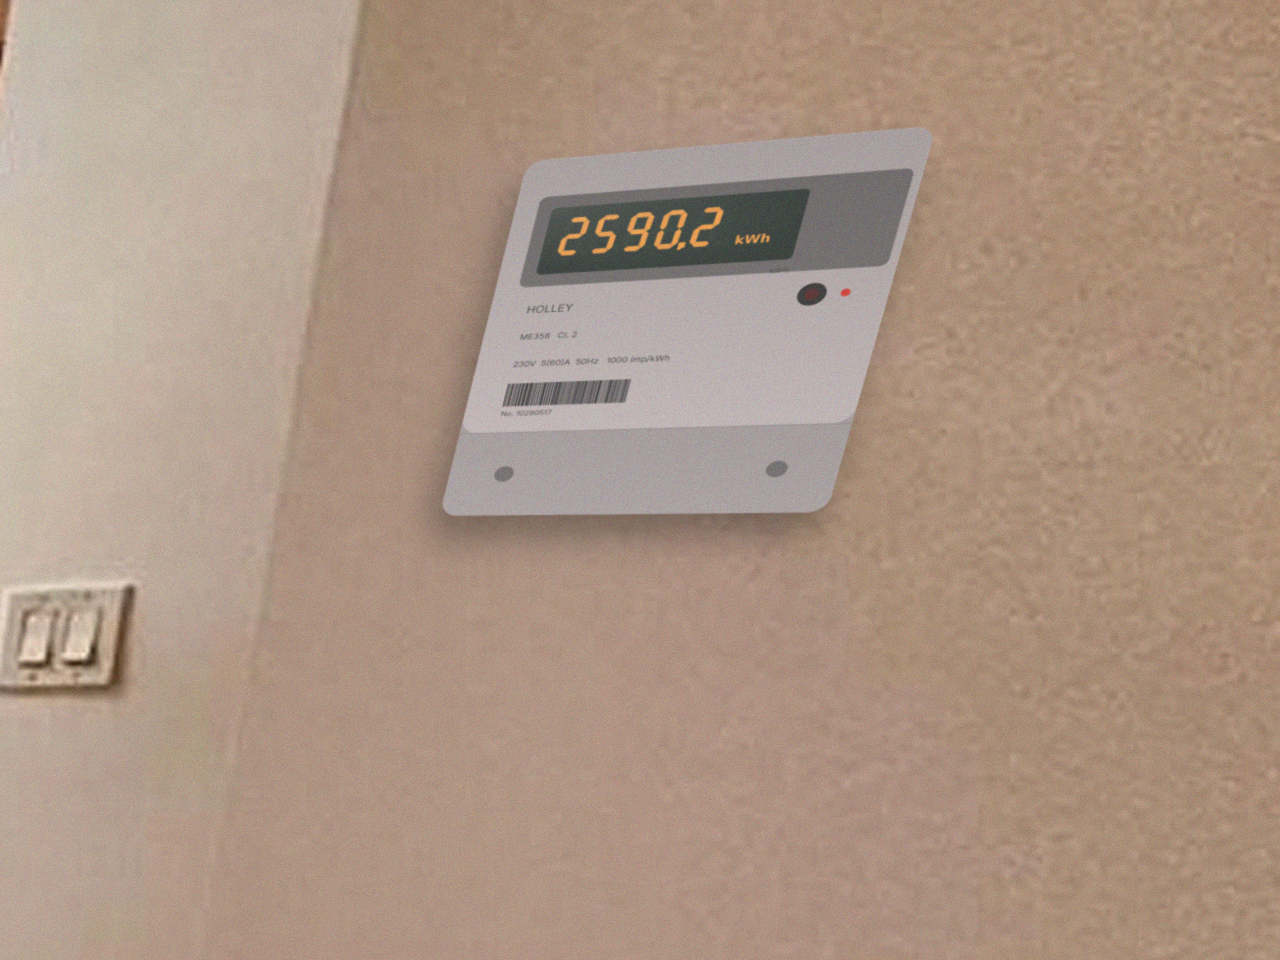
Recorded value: 2590.2 kWh
